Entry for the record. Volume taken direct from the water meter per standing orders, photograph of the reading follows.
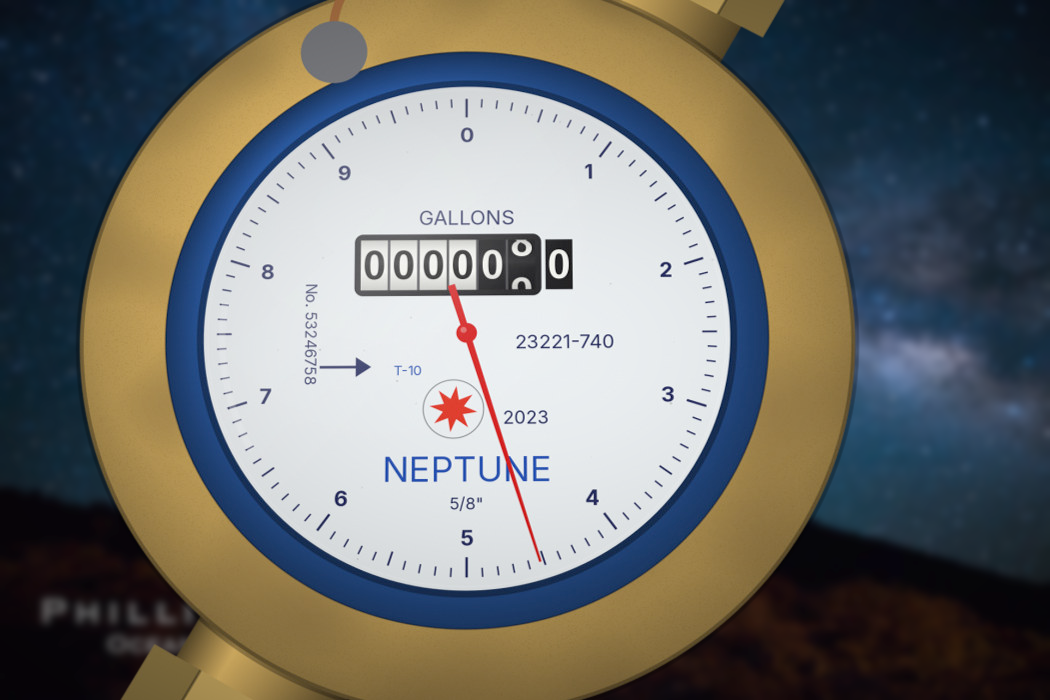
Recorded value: 84.5 gal
